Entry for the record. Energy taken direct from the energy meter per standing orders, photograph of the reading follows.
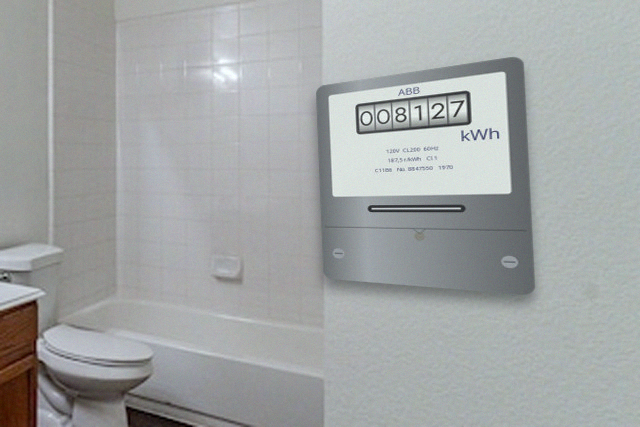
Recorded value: 8127 kWh
